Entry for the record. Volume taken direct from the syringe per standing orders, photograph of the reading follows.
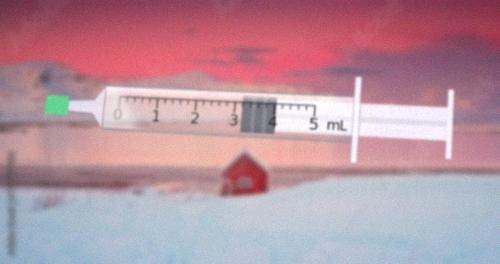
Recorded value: 3.2 mL
